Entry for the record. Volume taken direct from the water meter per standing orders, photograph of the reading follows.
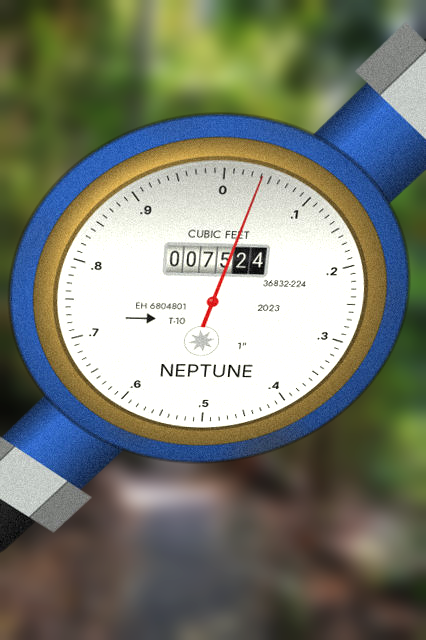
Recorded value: 7524.04 ft³
